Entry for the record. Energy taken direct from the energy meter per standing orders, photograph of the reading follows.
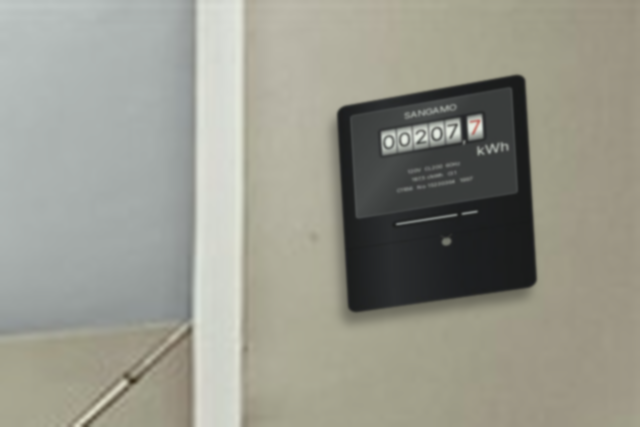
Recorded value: 207.7 kWh
